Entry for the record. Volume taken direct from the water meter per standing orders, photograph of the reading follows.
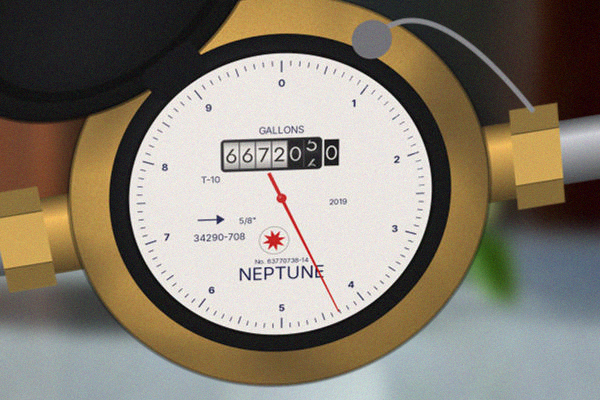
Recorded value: 6672054.3 gal
